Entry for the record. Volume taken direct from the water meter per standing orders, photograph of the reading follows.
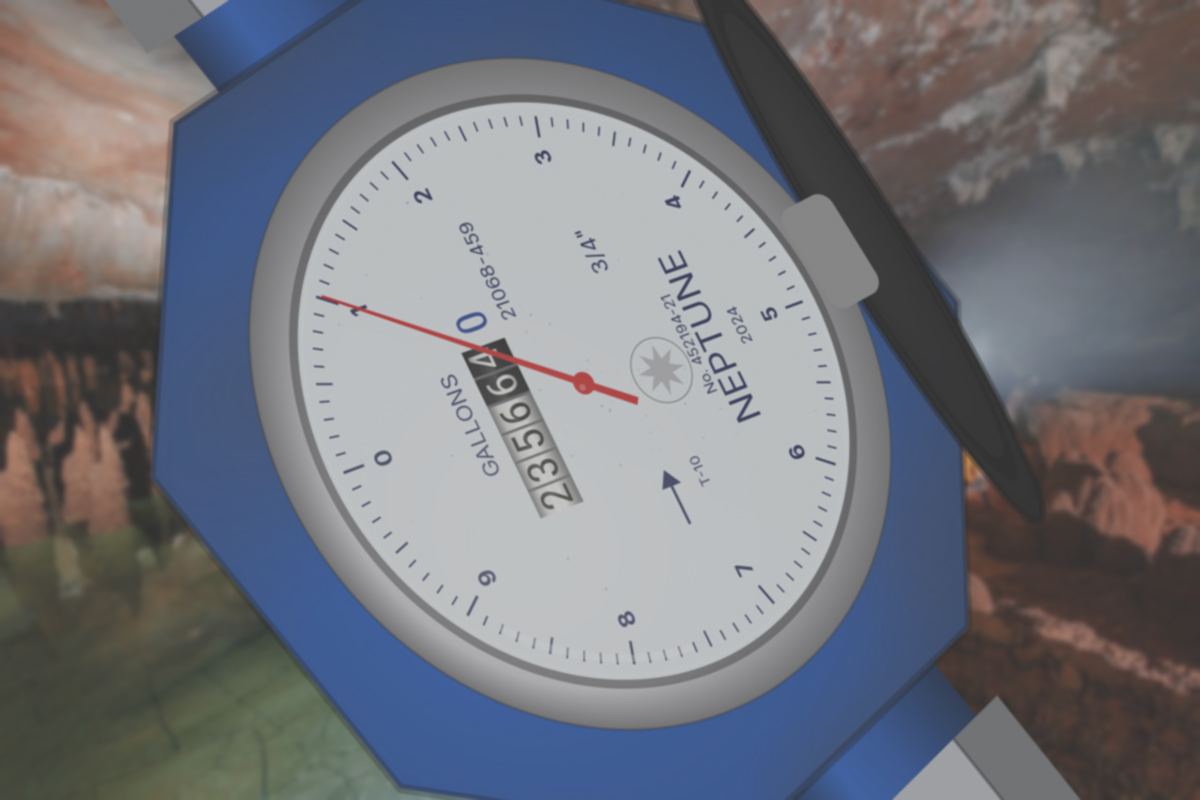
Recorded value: 2356641.0 gal
